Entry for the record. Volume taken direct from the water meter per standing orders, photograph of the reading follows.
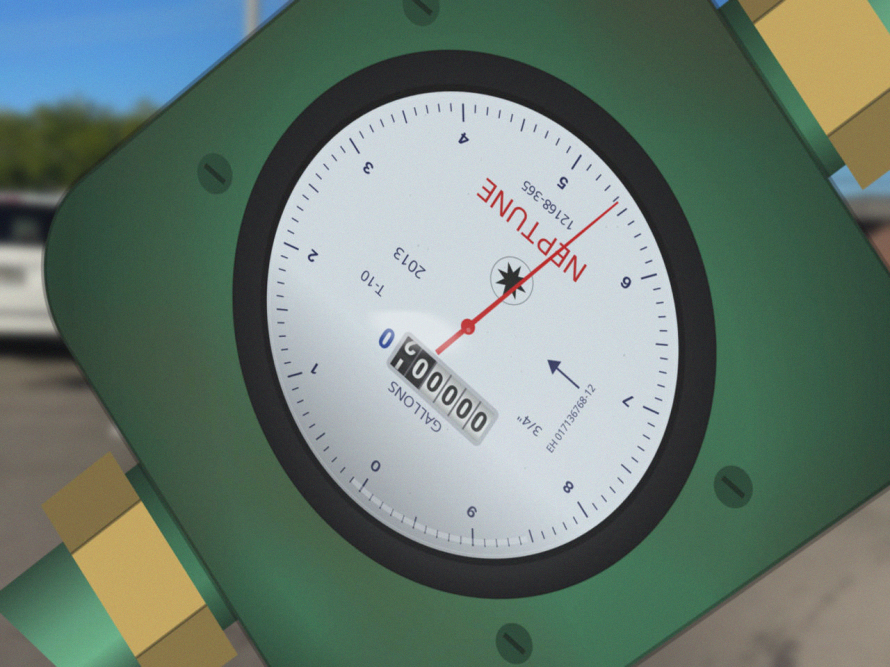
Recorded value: 15.4 gal
